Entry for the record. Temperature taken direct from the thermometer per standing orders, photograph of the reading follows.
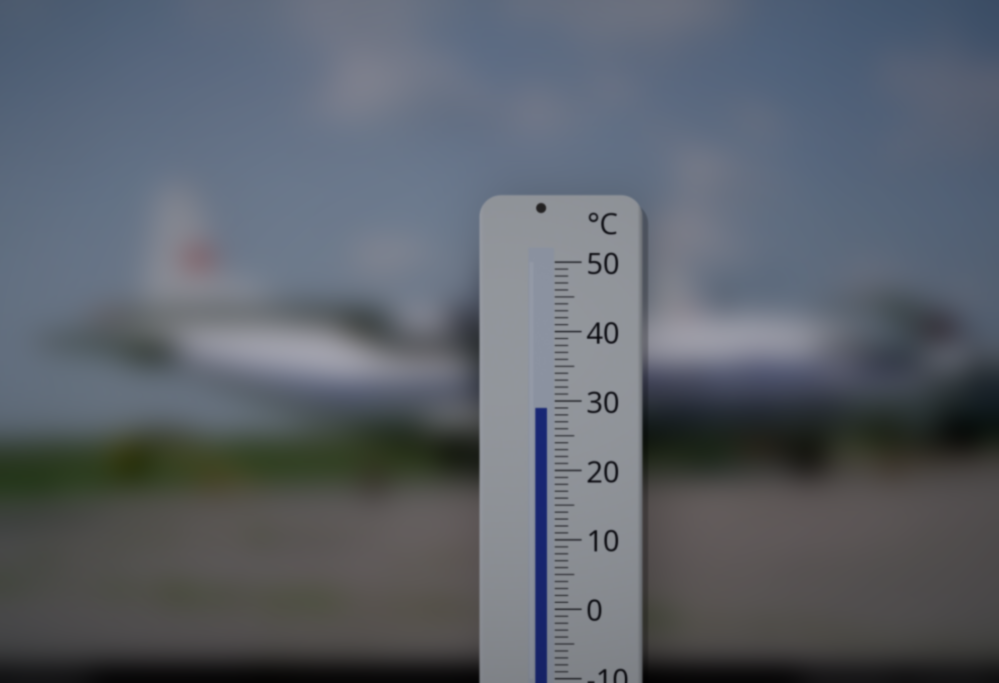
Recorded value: 29 °C
